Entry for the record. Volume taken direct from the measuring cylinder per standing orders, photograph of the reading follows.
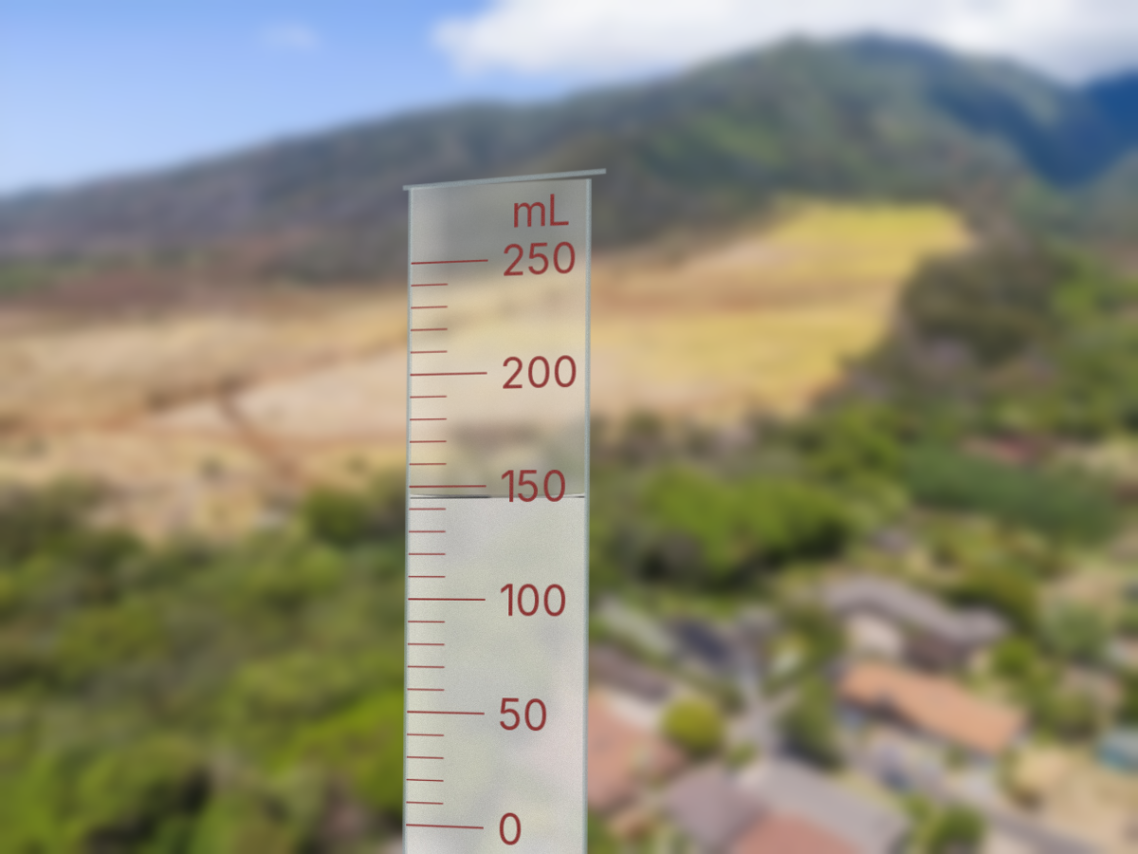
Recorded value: 145 mL
